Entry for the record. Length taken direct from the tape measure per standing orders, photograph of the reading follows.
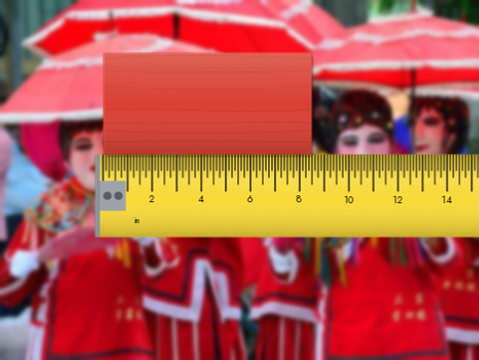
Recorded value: 8.5 in
